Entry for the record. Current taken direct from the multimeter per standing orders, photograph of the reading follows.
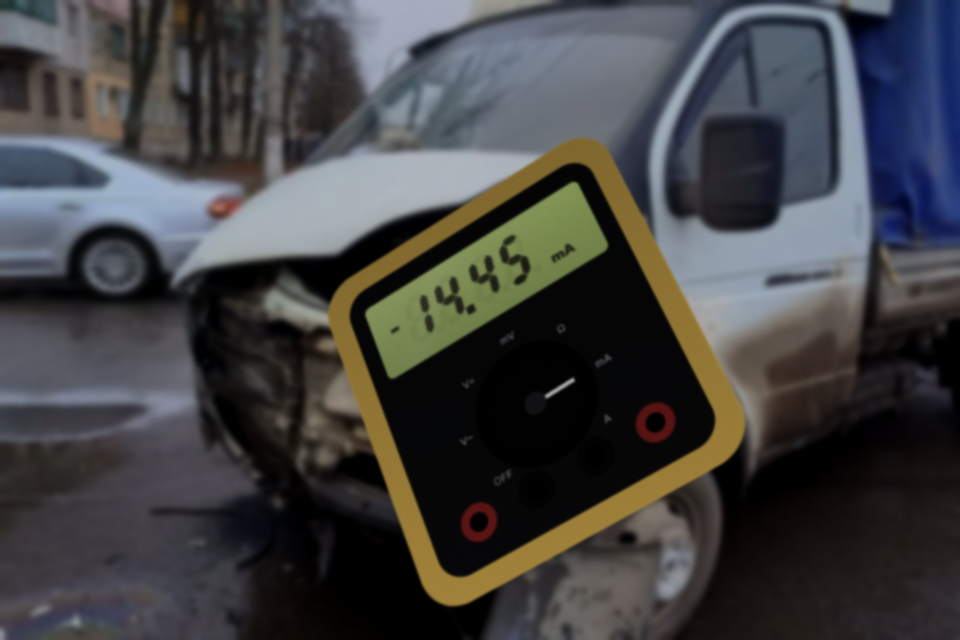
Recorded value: -14.45 mA
